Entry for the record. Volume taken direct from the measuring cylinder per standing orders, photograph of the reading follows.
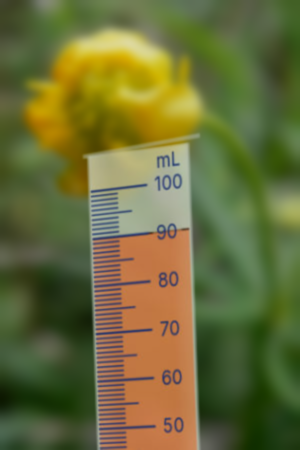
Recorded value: 90 mL
